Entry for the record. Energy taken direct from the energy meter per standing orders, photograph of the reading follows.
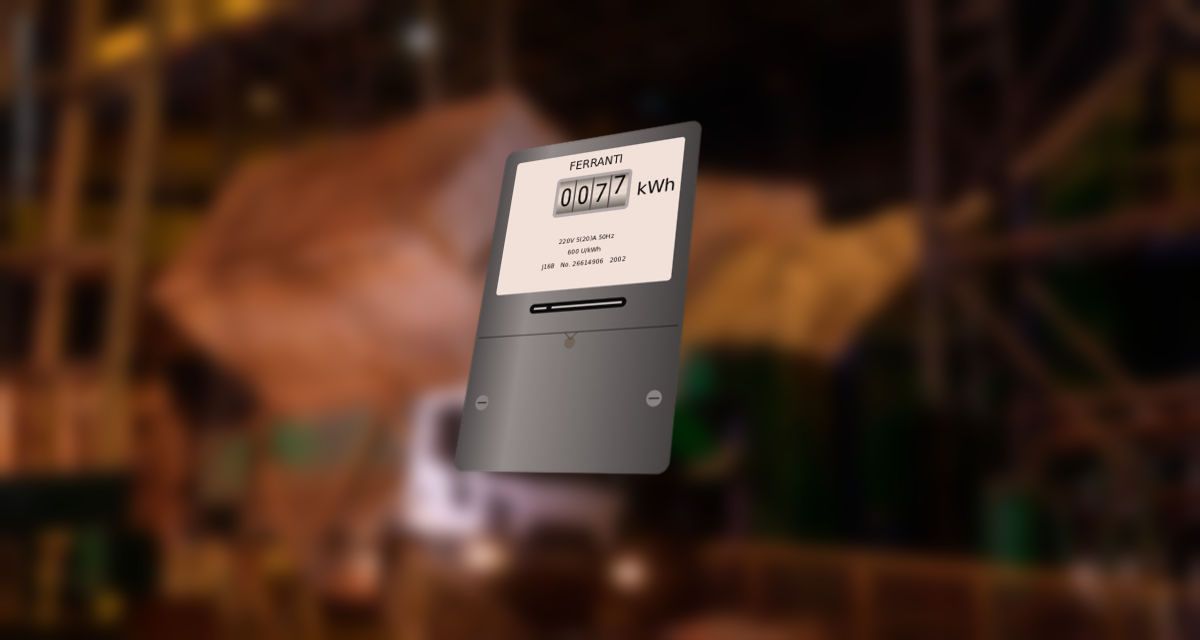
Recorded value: 77 kWh
